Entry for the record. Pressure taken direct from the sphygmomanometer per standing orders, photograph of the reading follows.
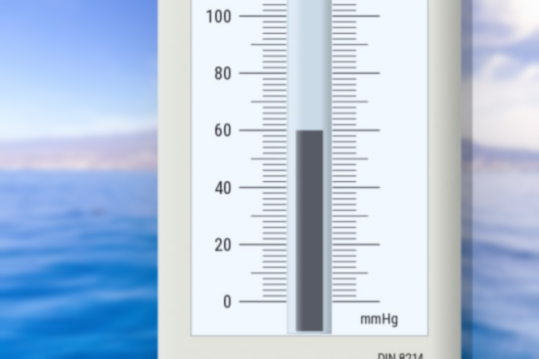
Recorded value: 60 mmHg
